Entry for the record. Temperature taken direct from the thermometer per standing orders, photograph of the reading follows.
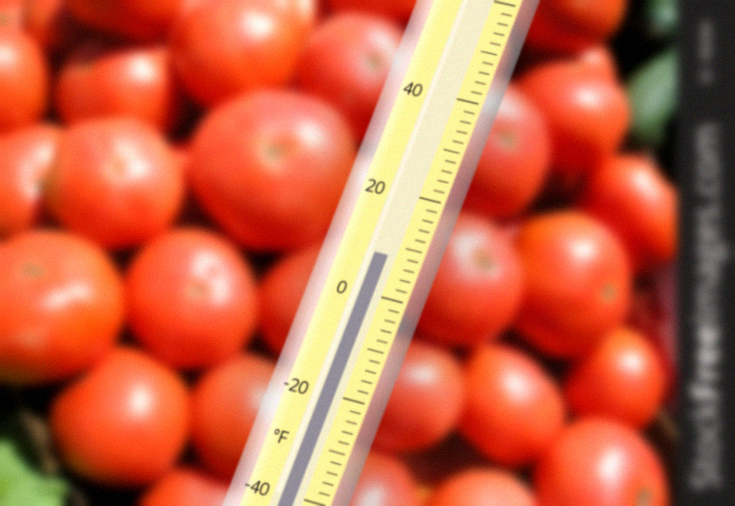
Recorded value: 8 °F
